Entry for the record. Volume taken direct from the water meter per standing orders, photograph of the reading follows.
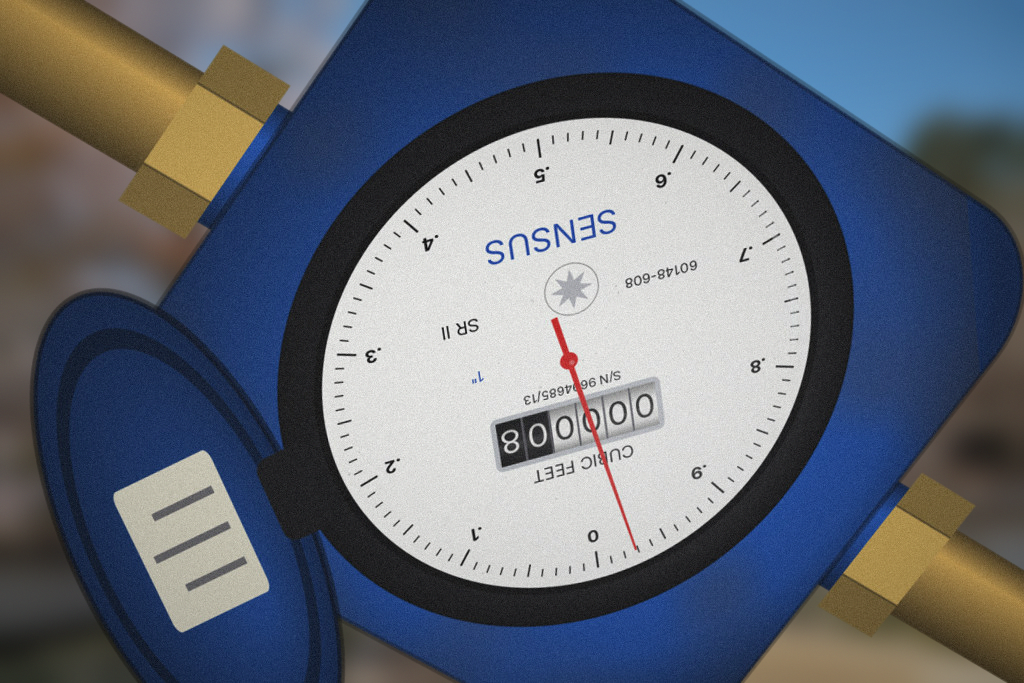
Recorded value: 7.97 ft³
